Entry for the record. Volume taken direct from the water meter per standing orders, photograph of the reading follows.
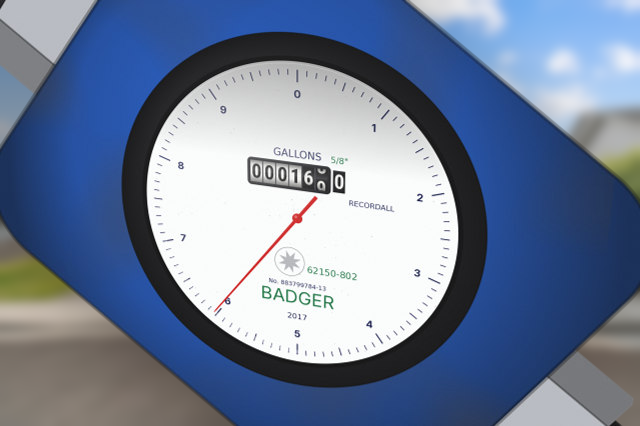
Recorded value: 1686.0 gal
